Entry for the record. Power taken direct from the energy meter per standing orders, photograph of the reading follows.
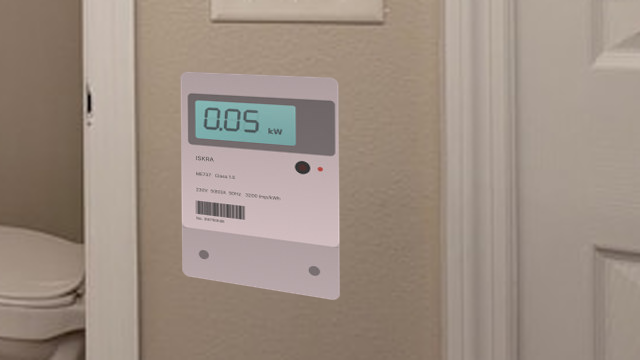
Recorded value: 0.05 kW
